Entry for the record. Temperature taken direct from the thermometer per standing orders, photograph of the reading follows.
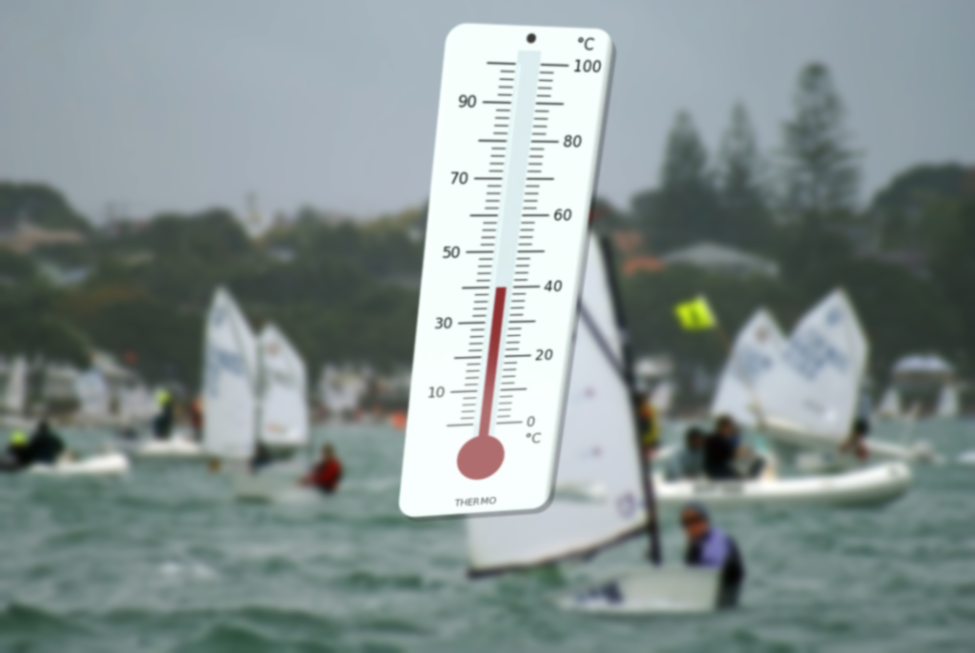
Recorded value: 40 °C
